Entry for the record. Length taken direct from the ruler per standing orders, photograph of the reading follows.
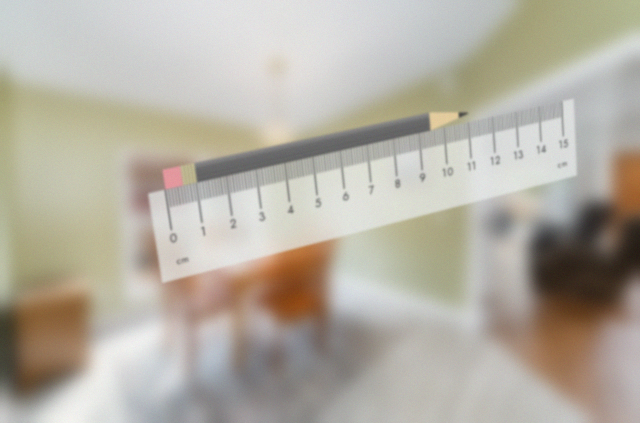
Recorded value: 11 cm
